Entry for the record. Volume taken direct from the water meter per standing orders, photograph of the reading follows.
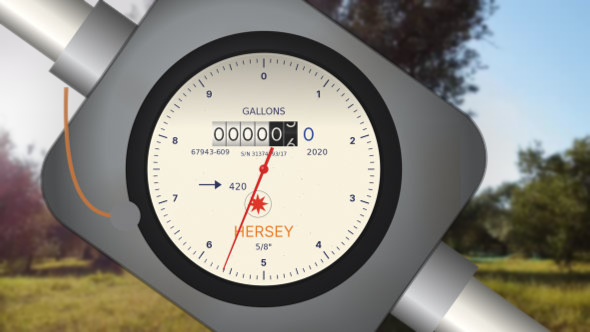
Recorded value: 55.6 gal
